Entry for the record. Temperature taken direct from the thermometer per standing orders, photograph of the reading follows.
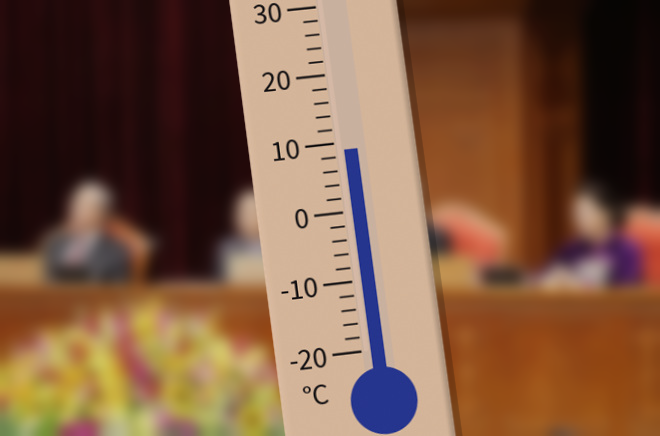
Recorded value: 9 °C
